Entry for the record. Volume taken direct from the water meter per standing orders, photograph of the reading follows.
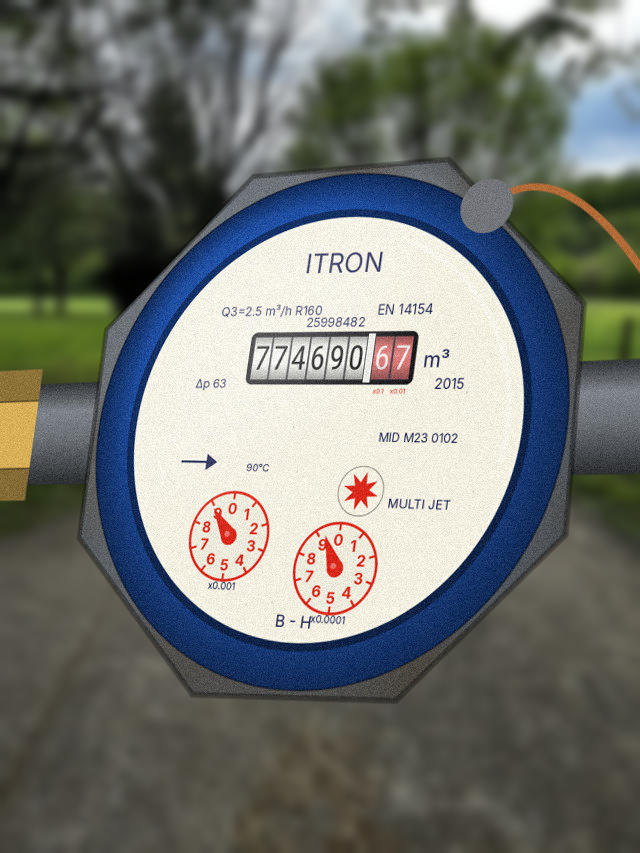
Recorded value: 774690.6789 m³
